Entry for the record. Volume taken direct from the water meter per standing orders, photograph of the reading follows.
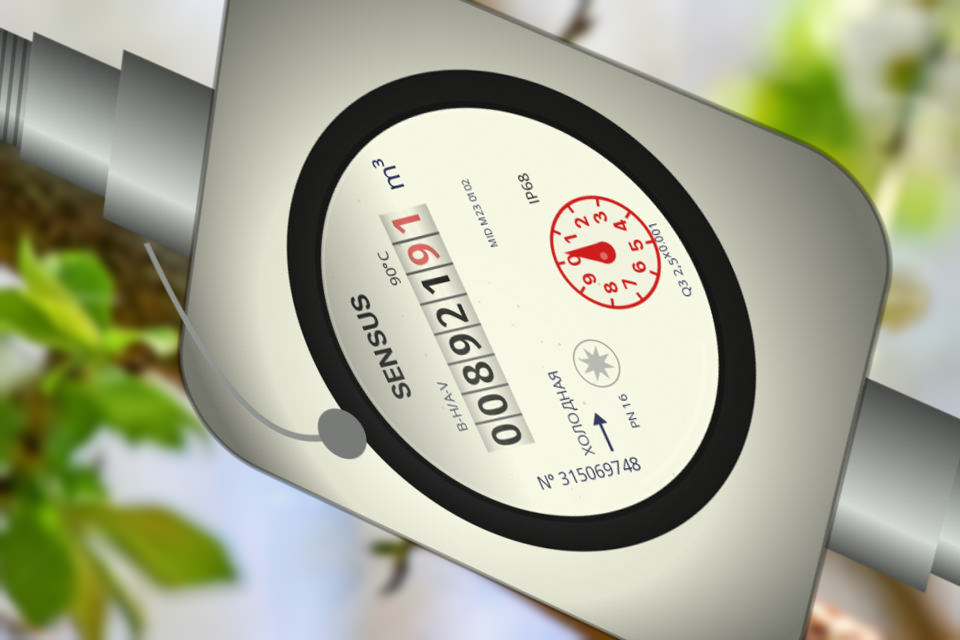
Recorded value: 8921.910 m³
